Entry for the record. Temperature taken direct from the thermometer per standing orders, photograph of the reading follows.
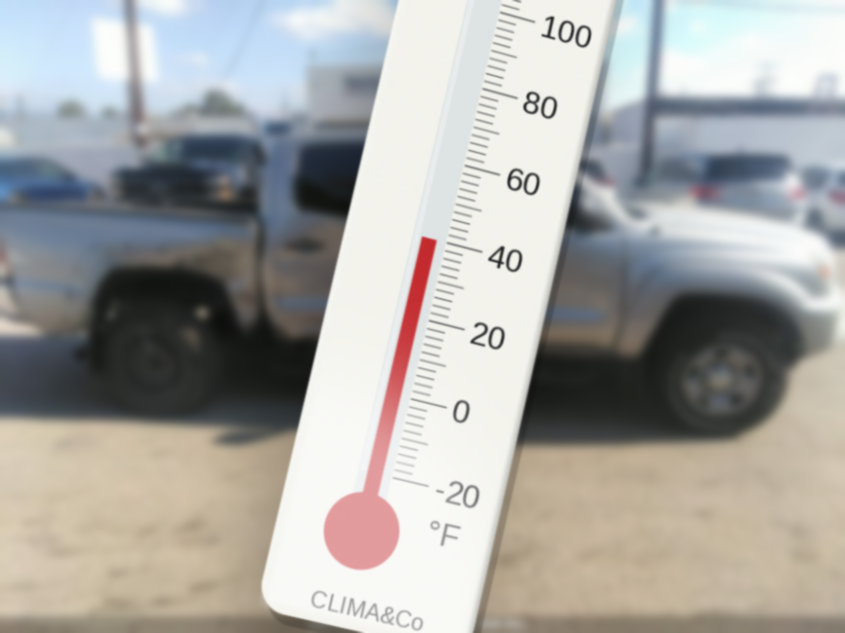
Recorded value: 40 °F
